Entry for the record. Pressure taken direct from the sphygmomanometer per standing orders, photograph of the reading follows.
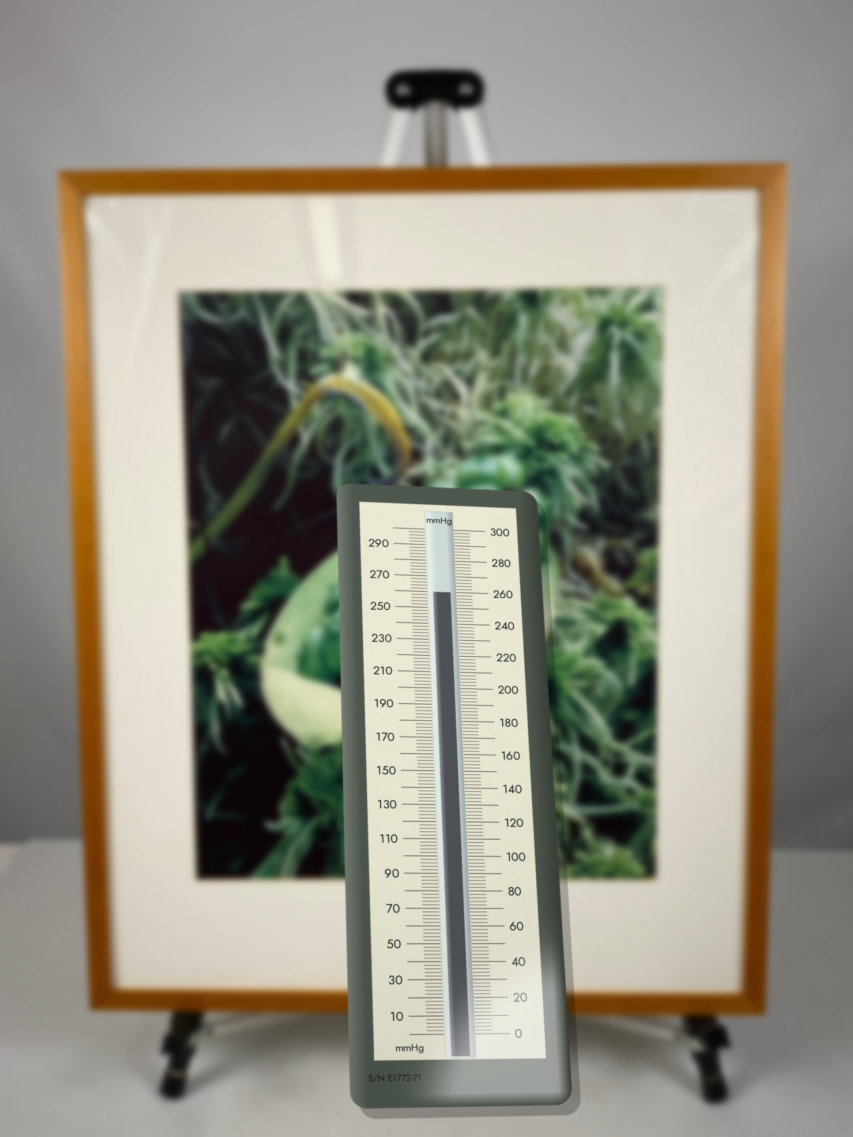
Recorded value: 260 mmHg
